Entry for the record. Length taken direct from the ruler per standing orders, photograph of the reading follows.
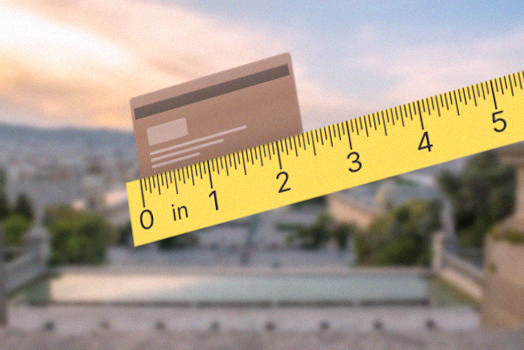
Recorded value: 2.375 in
